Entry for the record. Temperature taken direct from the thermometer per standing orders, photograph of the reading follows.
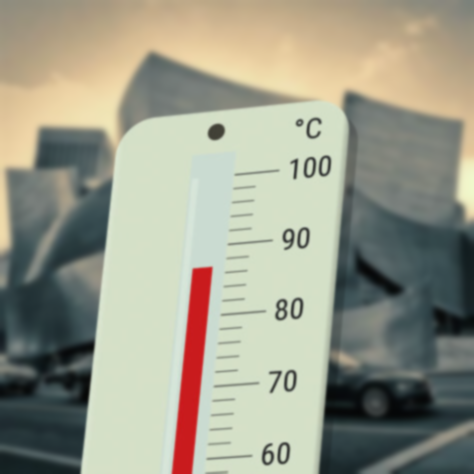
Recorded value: 87 °C
